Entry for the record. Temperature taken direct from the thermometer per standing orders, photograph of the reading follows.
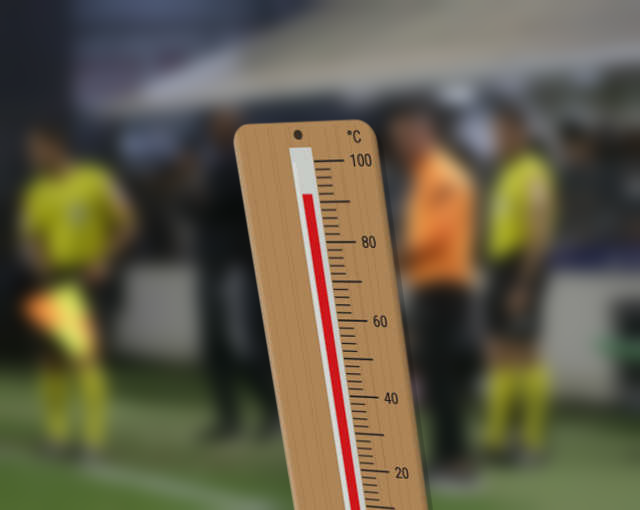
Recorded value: 92 °C
